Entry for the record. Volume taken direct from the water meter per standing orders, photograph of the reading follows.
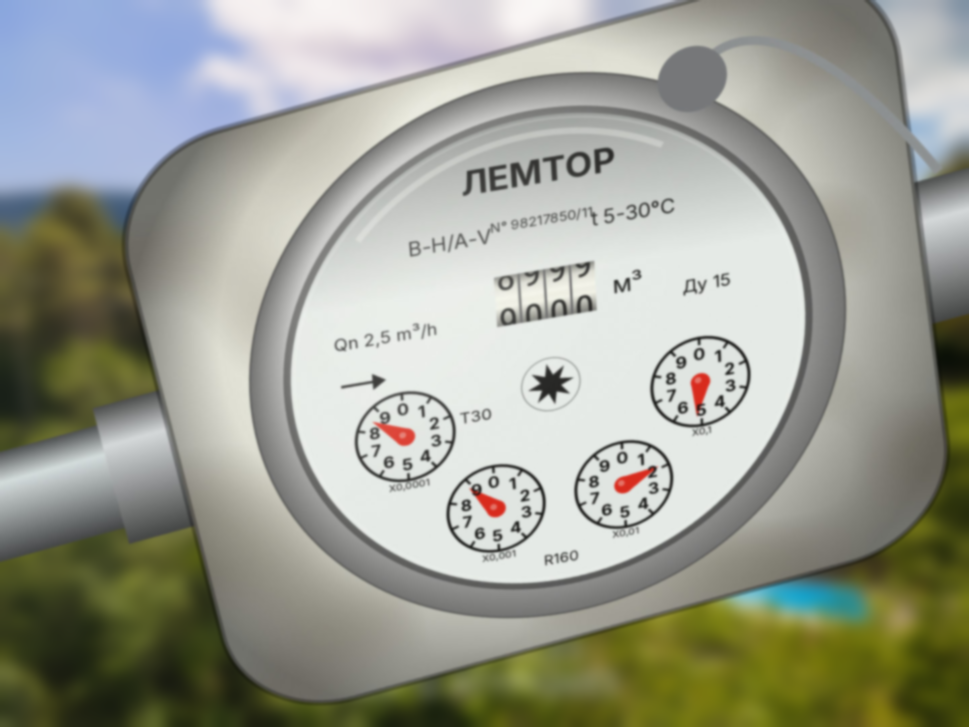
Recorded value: 8999.5188 m³
